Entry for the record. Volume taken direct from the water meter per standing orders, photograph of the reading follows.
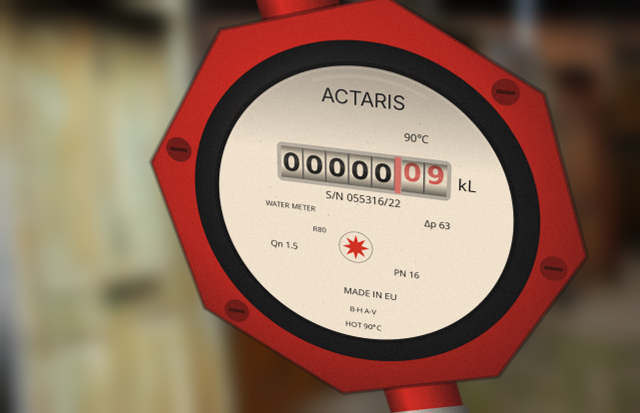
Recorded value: 0.09 kL
